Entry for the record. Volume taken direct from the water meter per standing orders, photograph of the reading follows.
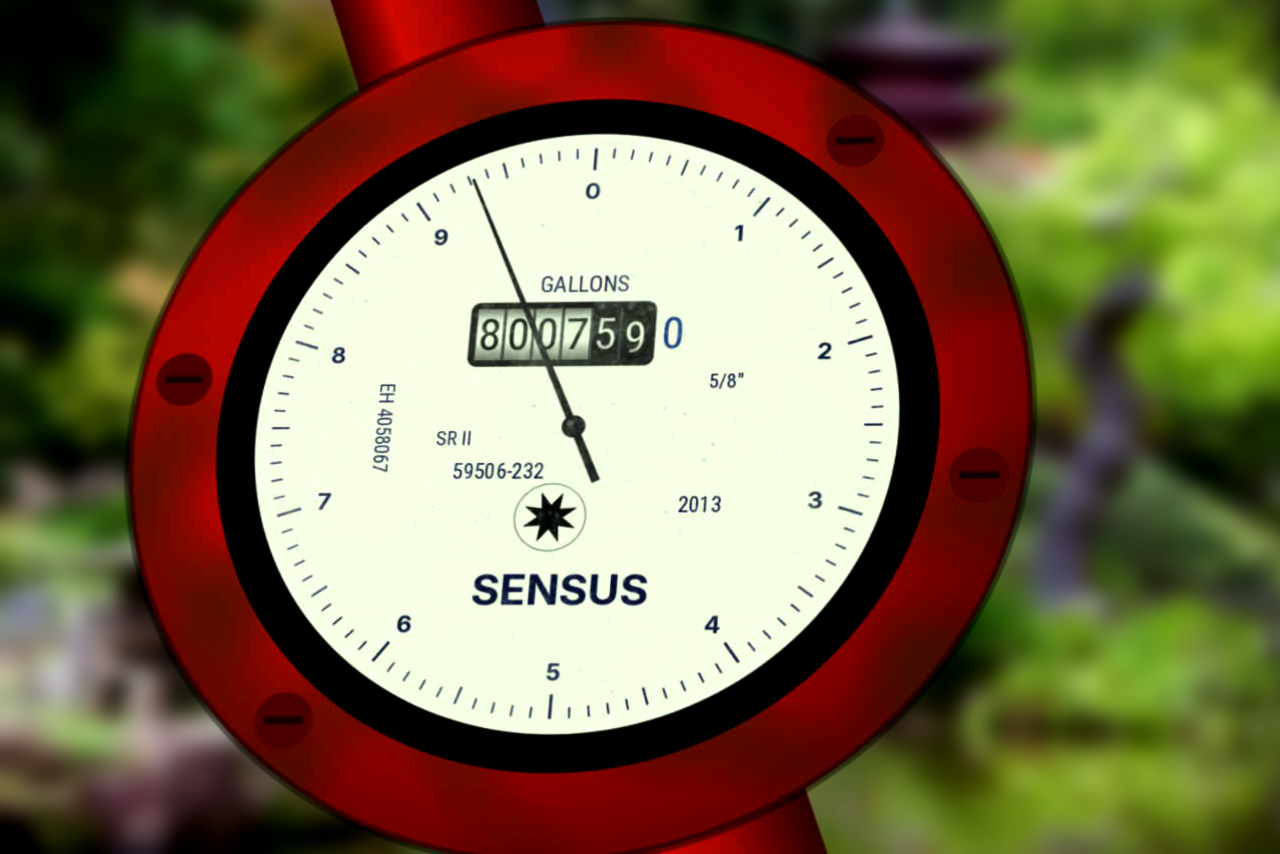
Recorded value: 8007589.3 gal
